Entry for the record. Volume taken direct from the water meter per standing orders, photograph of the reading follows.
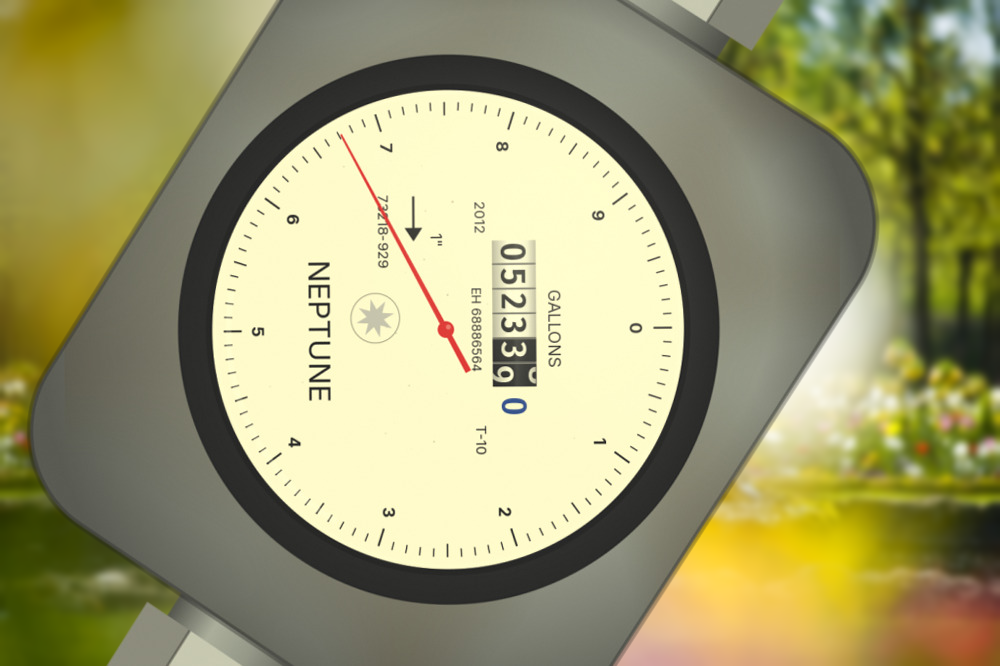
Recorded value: 523386.7 gal
